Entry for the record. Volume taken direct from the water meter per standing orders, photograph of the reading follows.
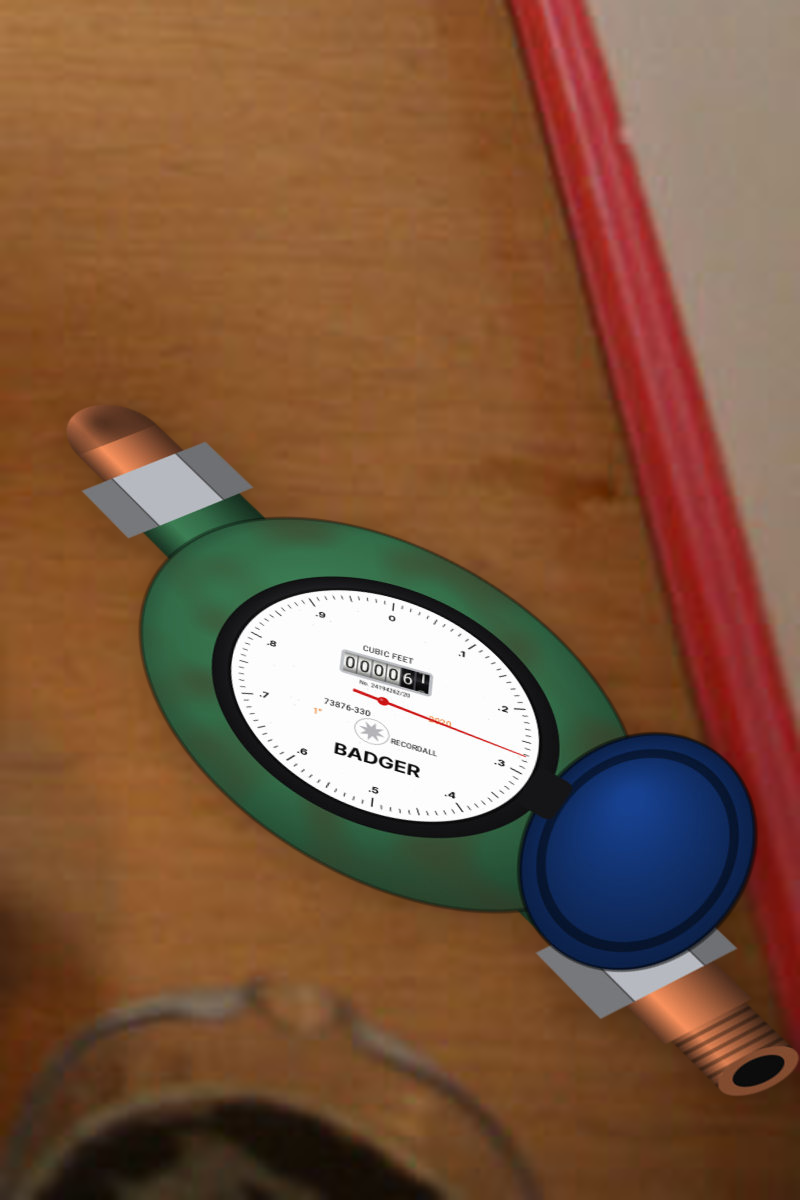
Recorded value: 61.27 ft³
